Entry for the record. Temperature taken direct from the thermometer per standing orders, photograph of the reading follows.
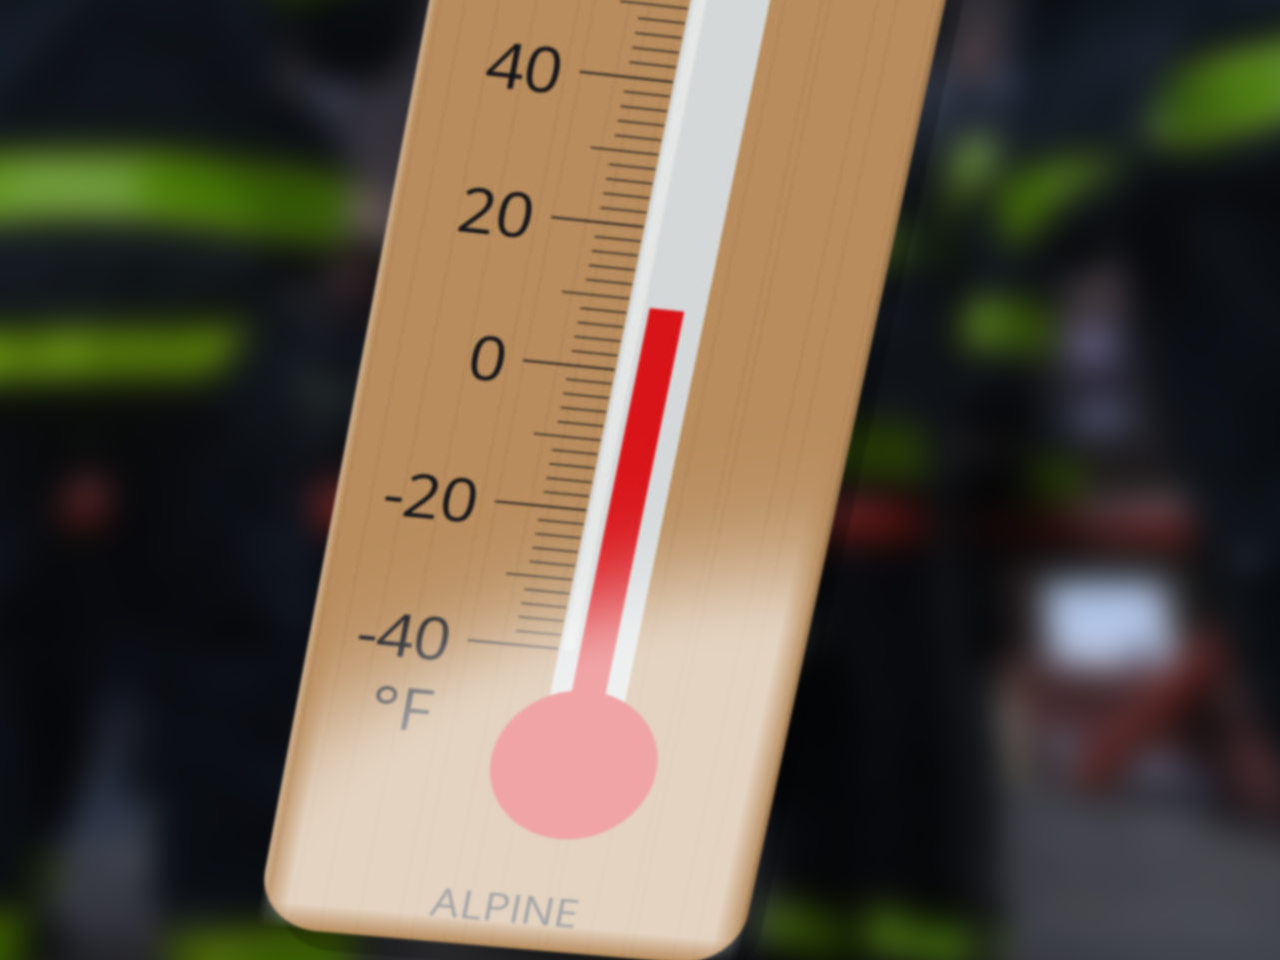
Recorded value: 9 °F
